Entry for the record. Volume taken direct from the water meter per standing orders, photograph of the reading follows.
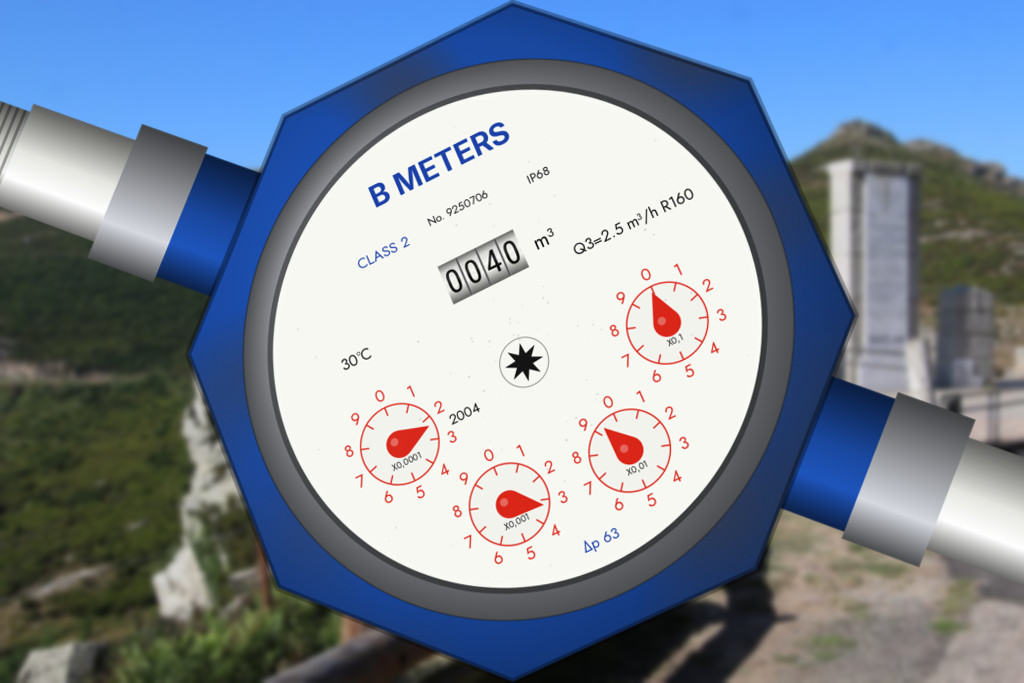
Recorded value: 39.9932 m³
